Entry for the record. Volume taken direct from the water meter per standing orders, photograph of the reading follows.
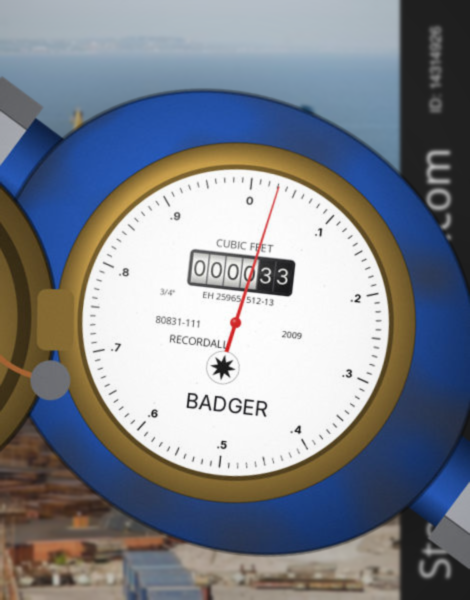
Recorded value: 33.03 ft³
